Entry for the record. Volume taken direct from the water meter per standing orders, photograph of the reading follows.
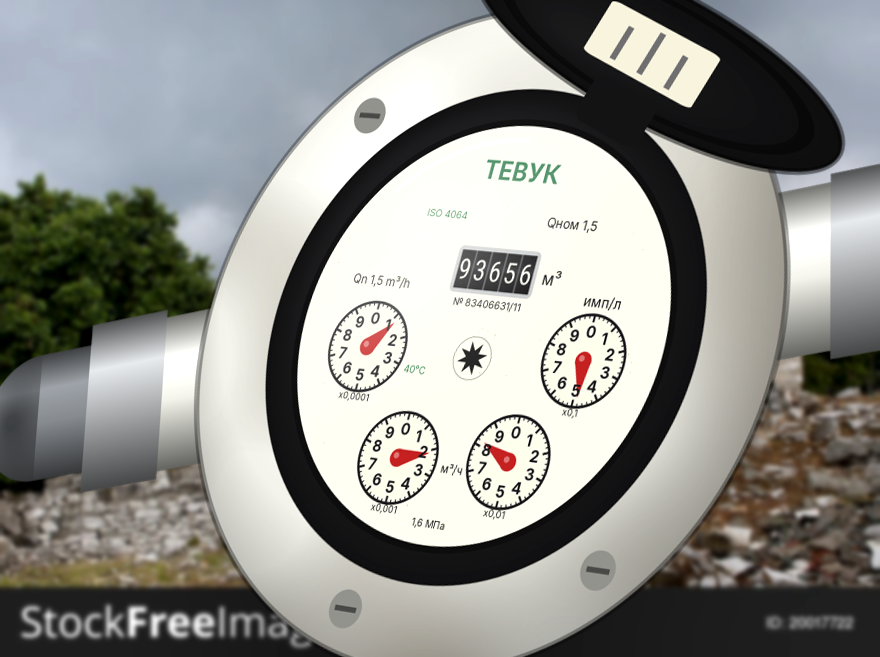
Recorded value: 93656.4821 m³
